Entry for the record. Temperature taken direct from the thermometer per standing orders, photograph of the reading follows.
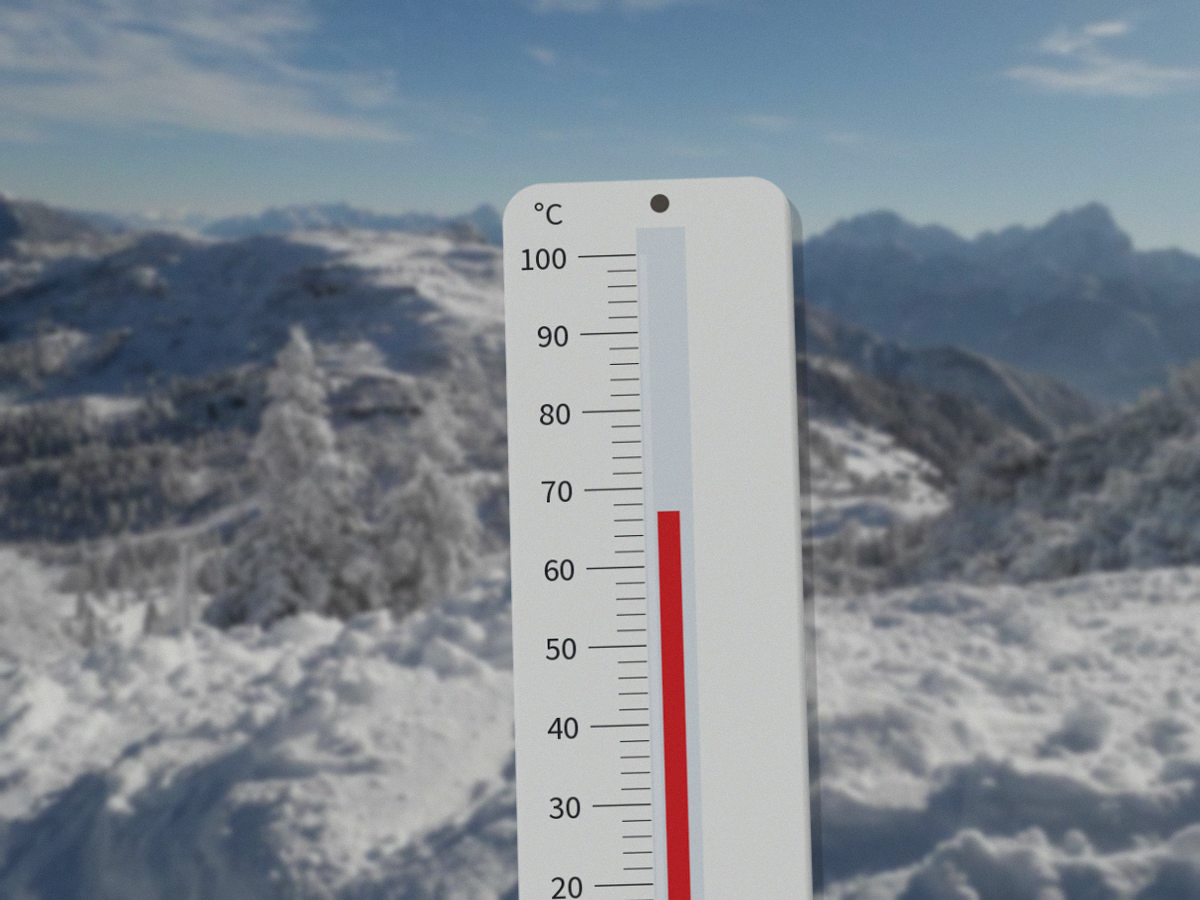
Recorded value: 67 °C
